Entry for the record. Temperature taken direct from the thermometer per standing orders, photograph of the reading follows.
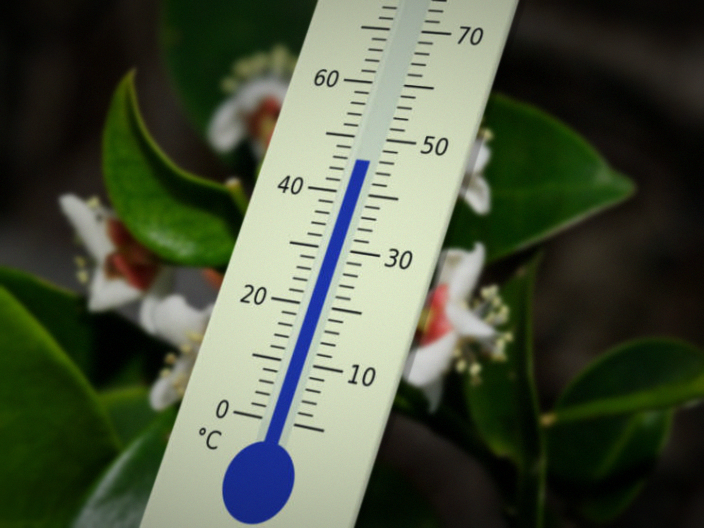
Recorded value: 46 °C
